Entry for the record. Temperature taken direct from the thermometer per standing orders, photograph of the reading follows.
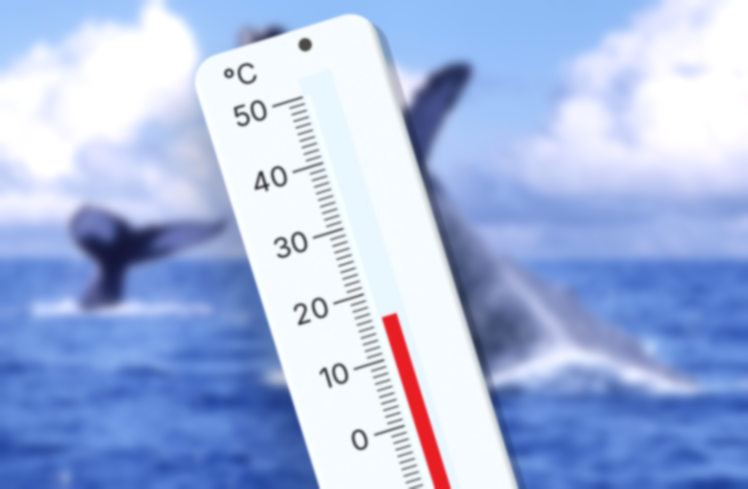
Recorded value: 16 °C
